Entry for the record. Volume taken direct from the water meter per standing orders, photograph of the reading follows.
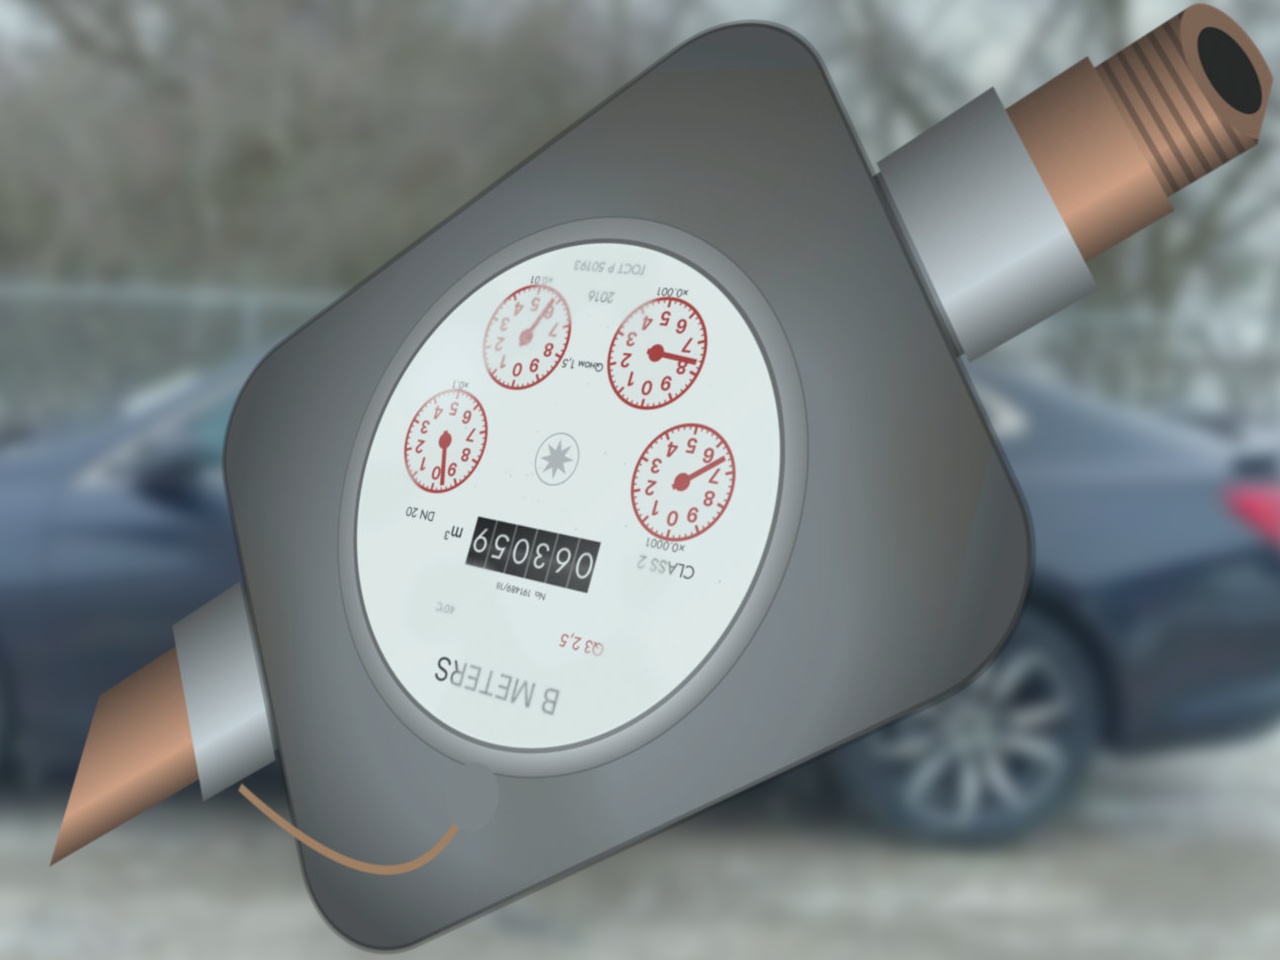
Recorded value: 63058.9576 m³
